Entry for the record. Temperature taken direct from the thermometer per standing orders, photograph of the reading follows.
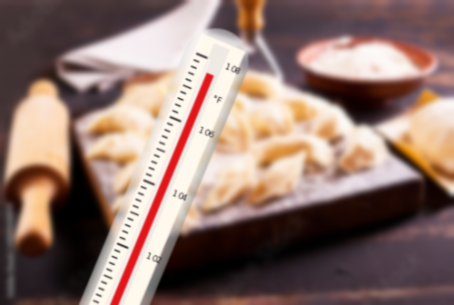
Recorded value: 107.6 °F
